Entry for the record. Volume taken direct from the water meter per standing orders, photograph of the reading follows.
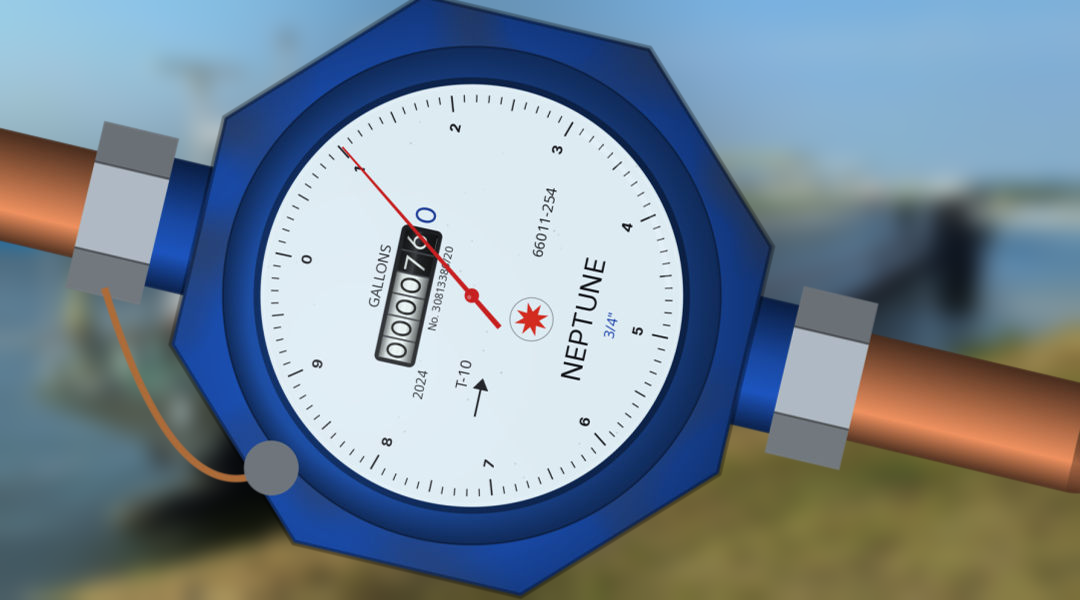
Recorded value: 761.0 gal
